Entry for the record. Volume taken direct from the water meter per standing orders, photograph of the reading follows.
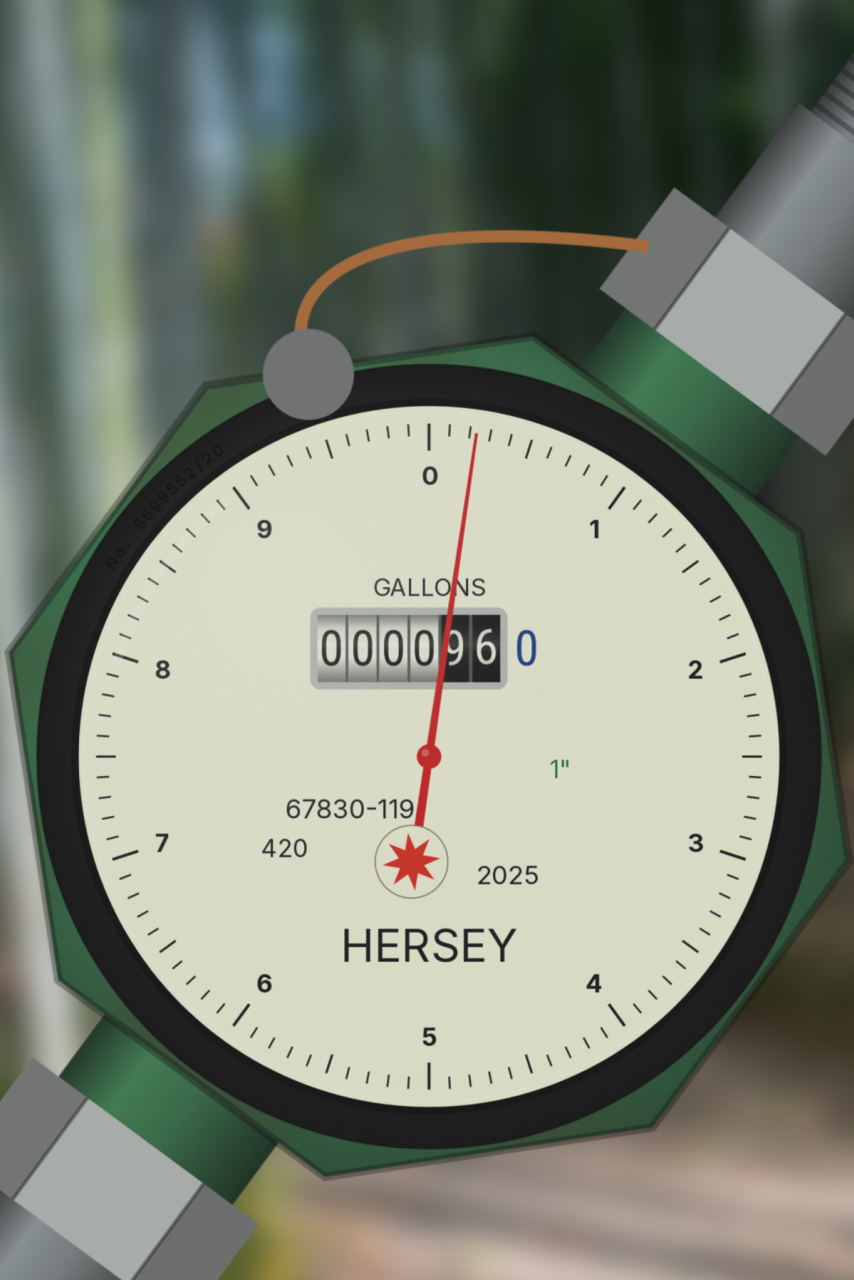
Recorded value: 960.2 gal
